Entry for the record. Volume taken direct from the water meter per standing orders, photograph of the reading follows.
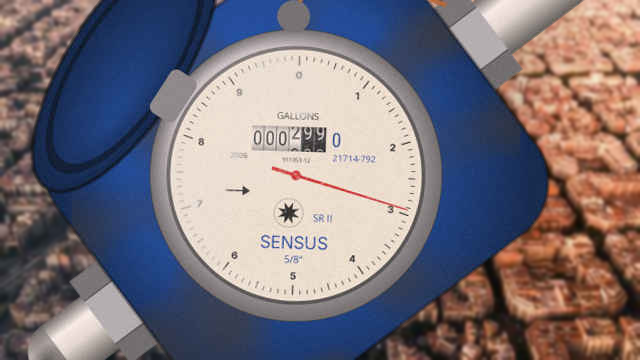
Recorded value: 2992.9 gal
